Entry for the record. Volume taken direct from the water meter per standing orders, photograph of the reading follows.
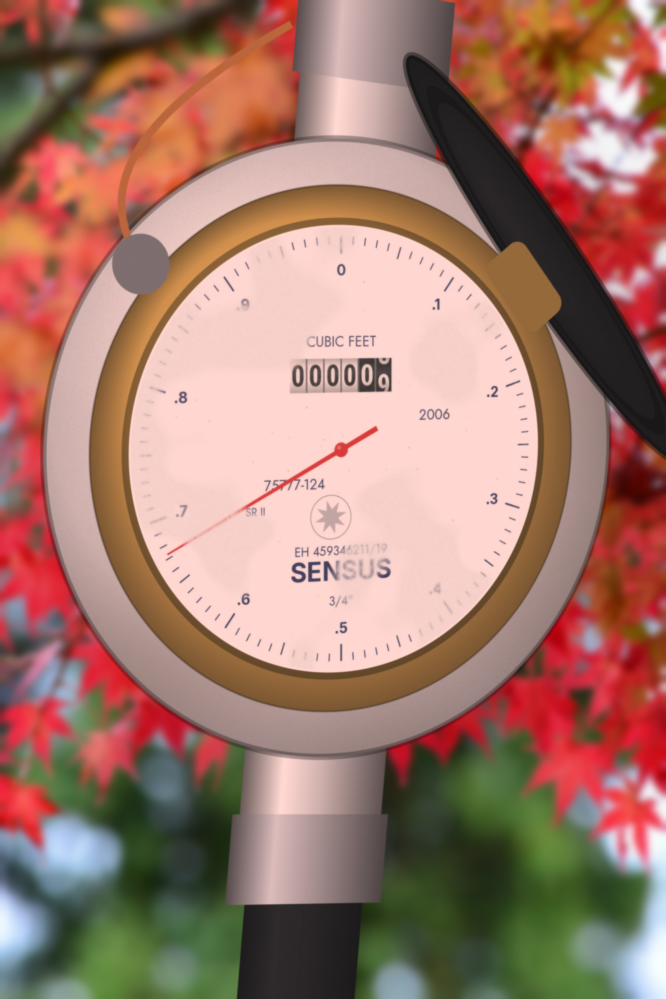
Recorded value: 8.67 ft³
